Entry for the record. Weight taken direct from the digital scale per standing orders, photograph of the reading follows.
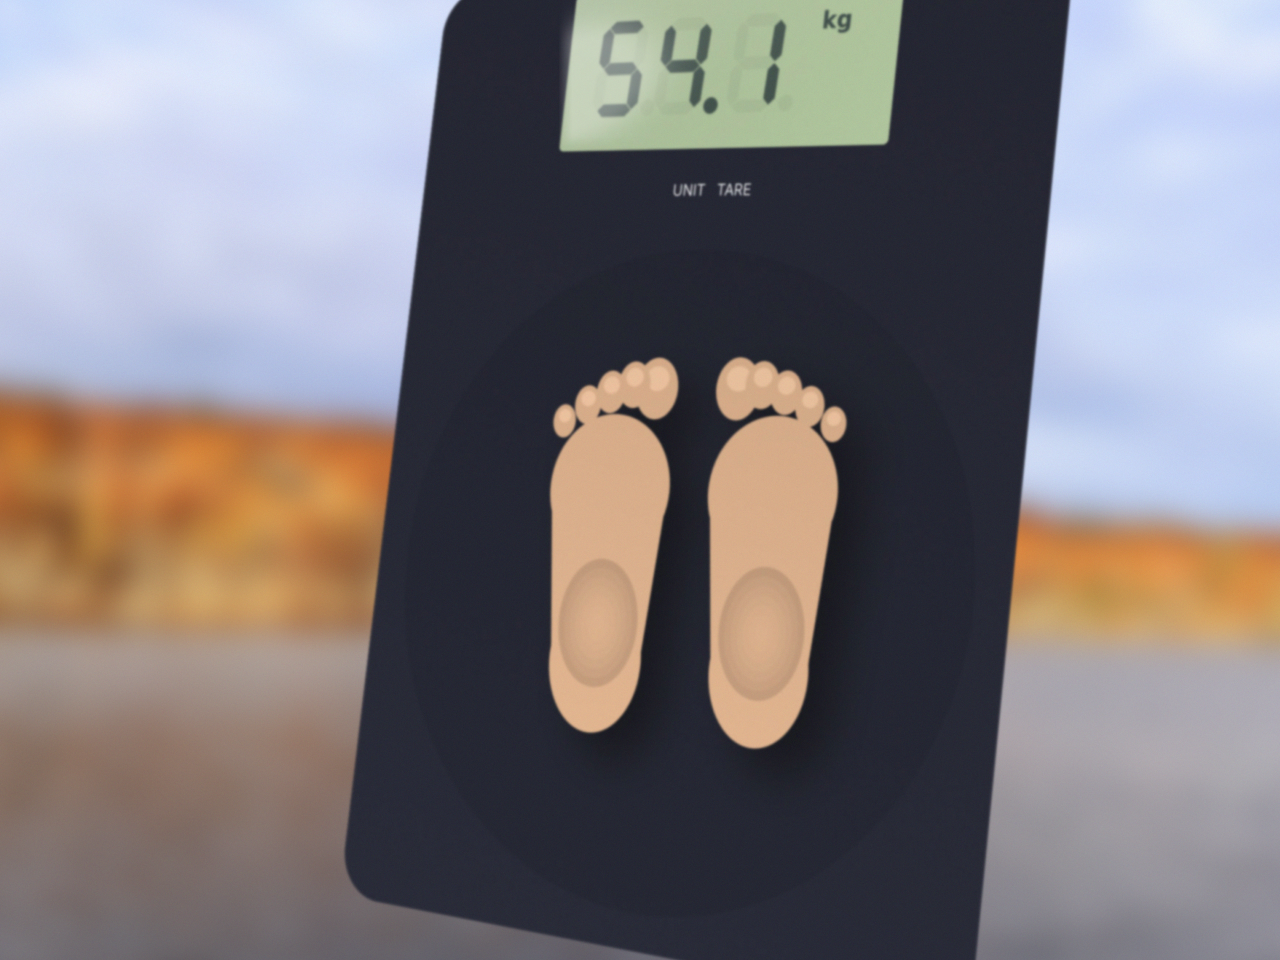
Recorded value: 54.1 kg
